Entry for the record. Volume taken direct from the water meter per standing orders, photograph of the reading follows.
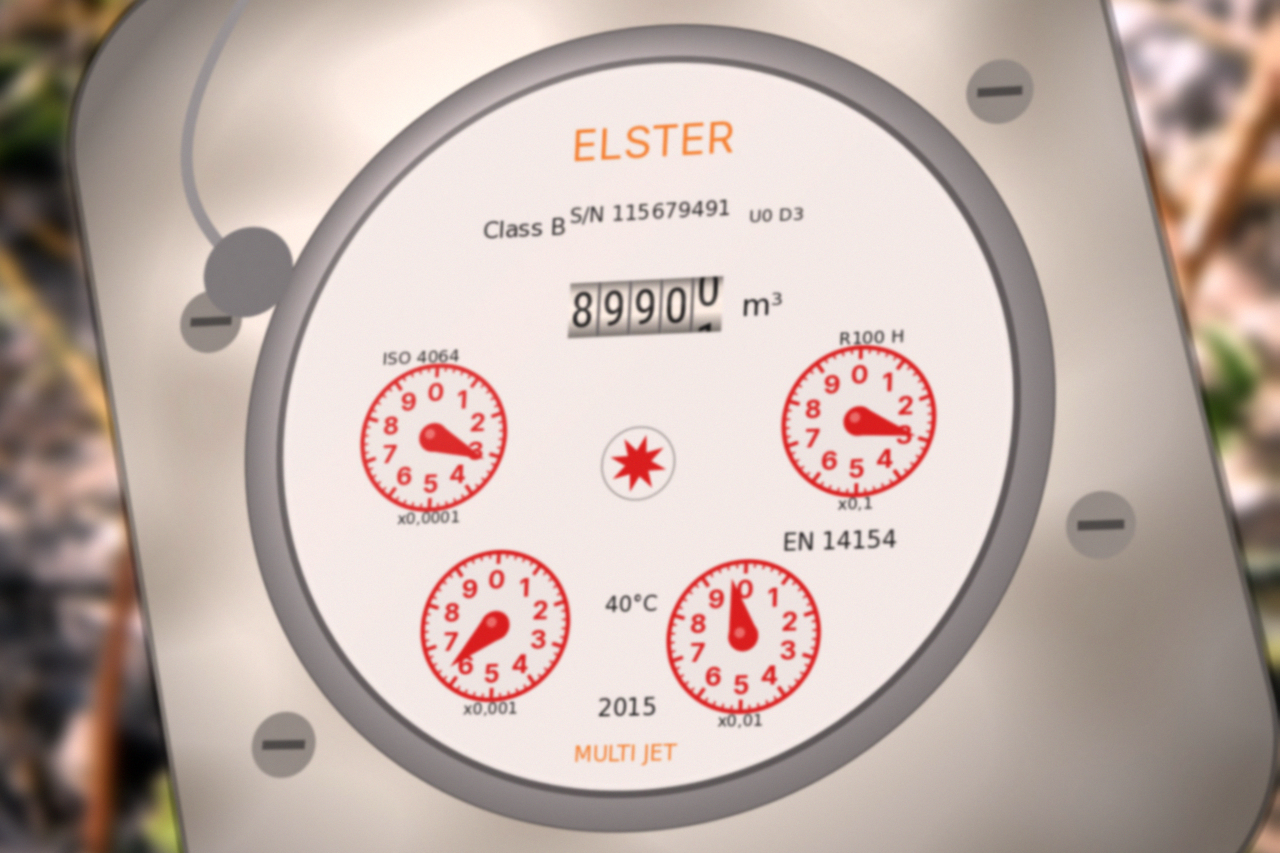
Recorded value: 89900.2963 m³
